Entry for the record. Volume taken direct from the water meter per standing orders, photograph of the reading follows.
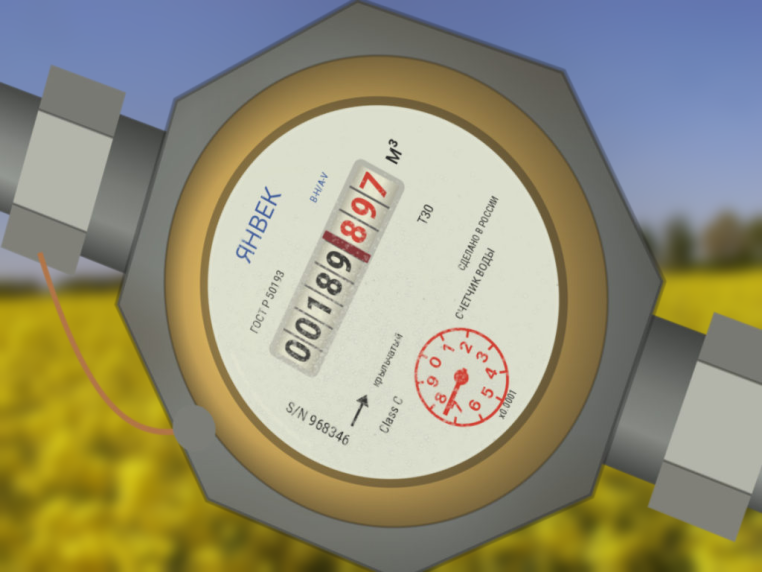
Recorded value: 189.8977 m³
